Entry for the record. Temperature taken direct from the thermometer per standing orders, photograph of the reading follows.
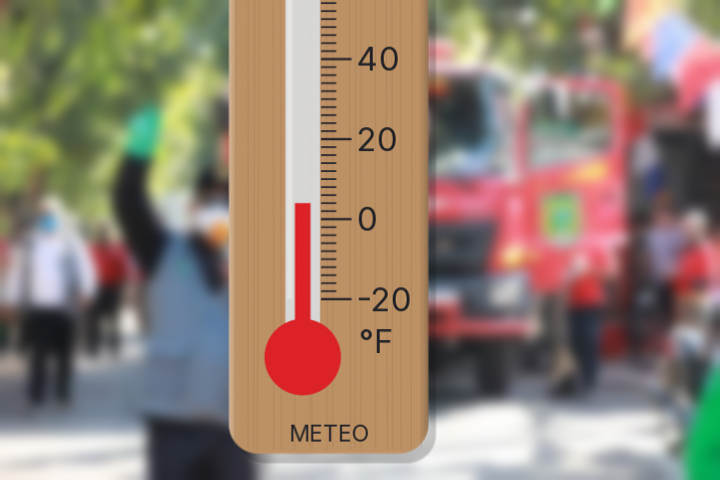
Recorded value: 4 °F
